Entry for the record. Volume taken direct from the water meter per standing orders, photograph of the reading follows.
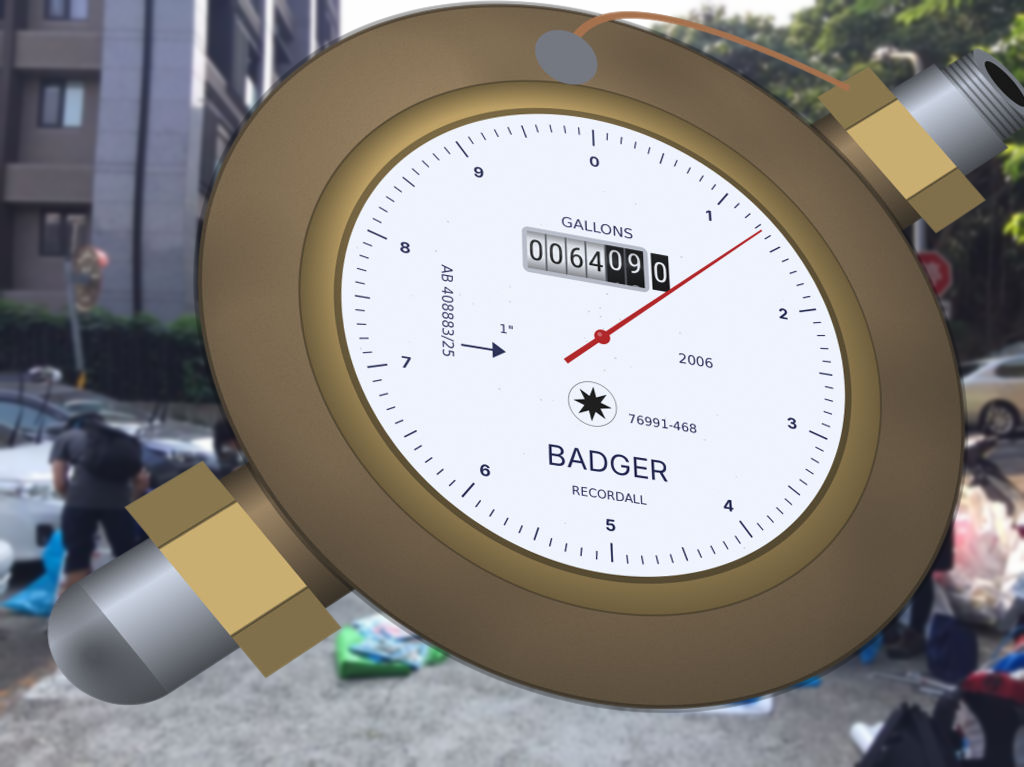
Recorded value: 64091.3 gal
